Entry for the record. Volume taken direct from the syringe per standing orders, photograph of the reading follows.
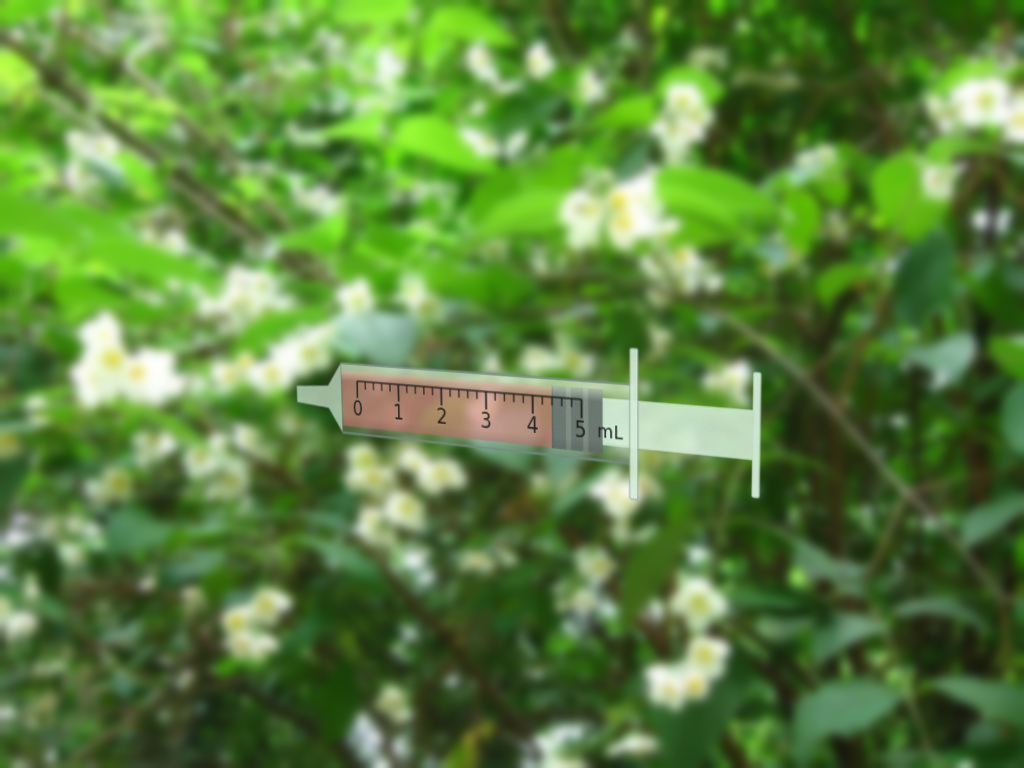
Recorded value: 4.4 mL
